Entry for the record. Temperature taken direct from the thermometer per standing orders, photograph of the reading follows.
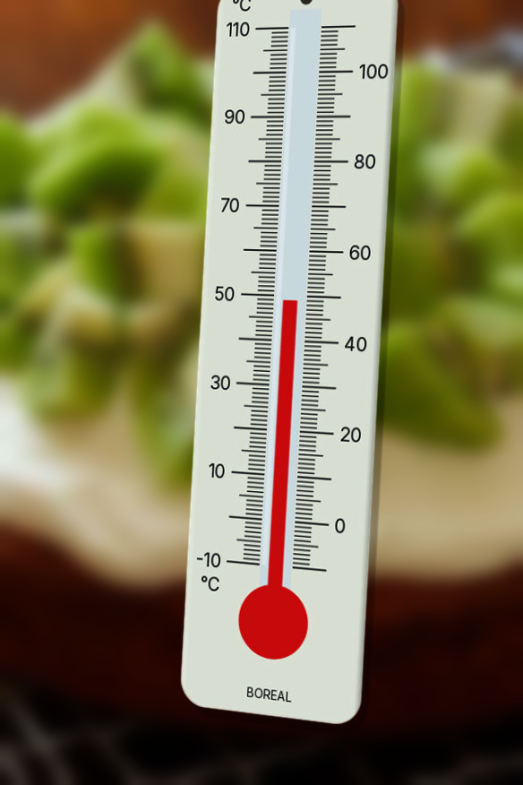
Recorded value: 49 °C
